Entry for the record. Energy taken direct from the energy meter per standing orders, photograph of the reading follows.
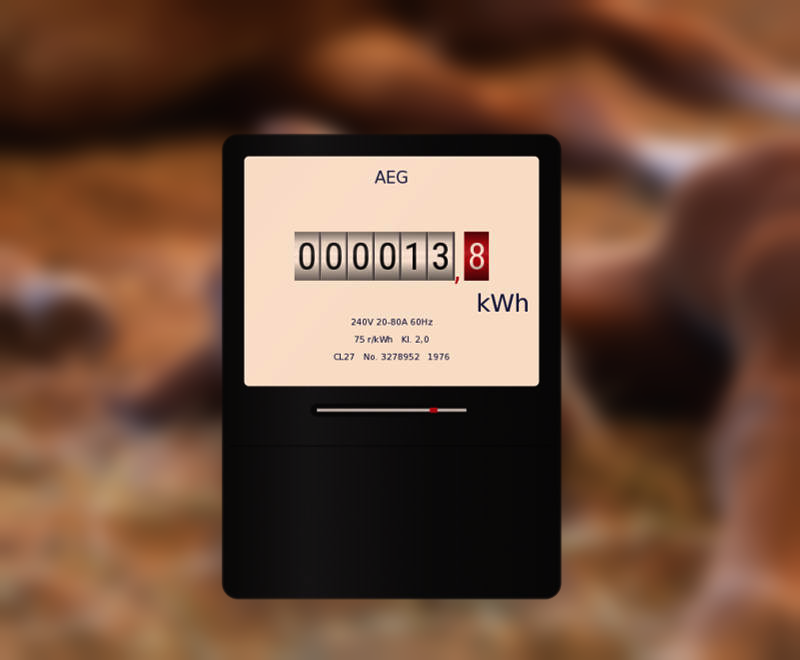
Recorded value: 13.8 kWh
